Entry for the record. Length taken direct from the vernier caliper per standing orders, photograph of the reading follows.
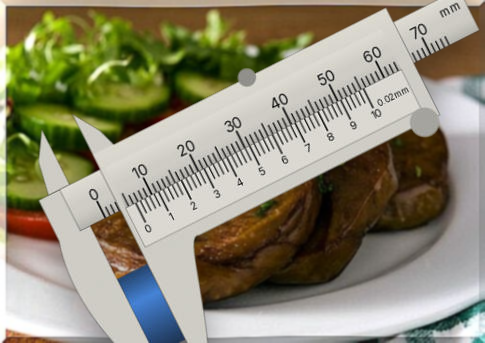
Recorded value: 6.5 mm
